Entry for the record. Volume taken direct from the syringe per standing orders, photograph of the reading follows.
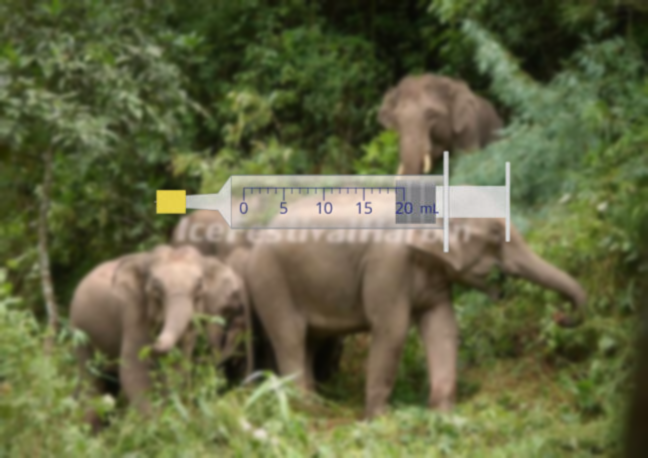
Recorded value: 19 mL
